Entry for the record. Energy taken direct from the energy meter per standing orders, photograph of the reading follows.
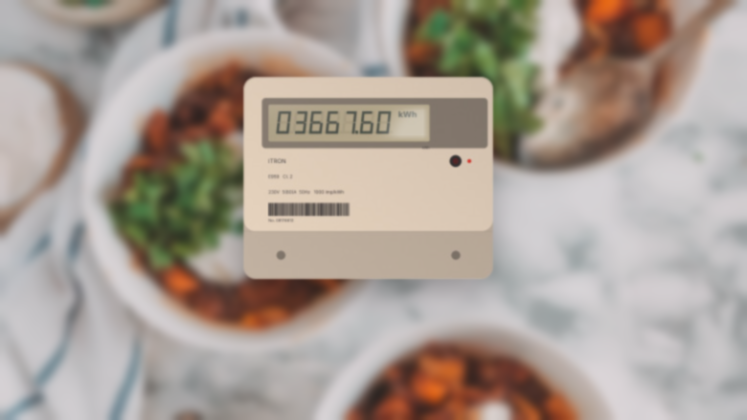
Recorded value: 3667.60 kWh
